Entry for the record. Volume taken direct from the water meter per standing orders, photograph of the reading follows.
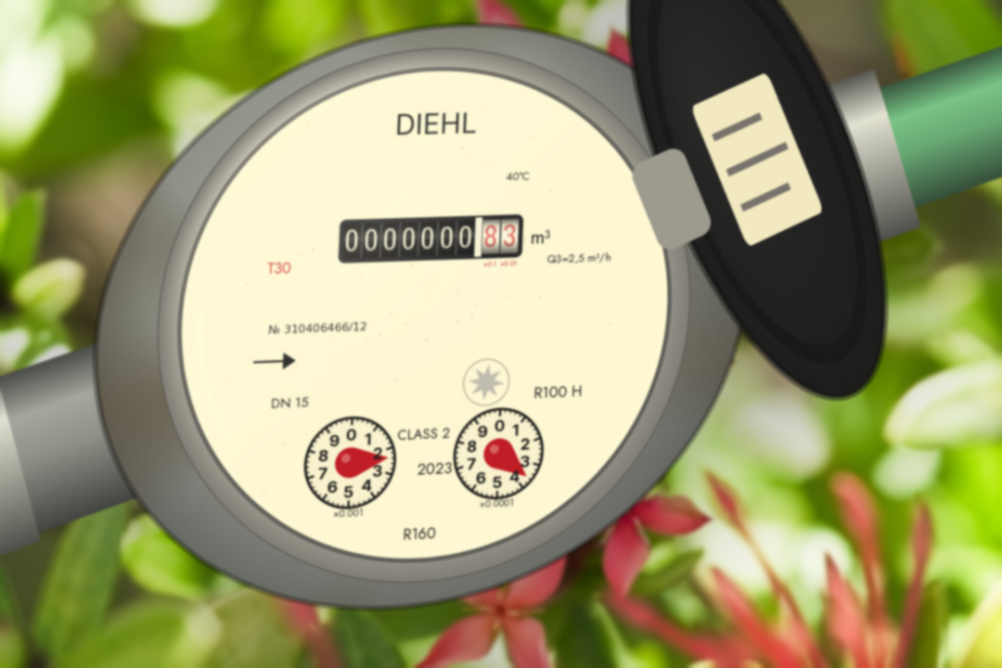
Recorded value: 0.8323 m³
